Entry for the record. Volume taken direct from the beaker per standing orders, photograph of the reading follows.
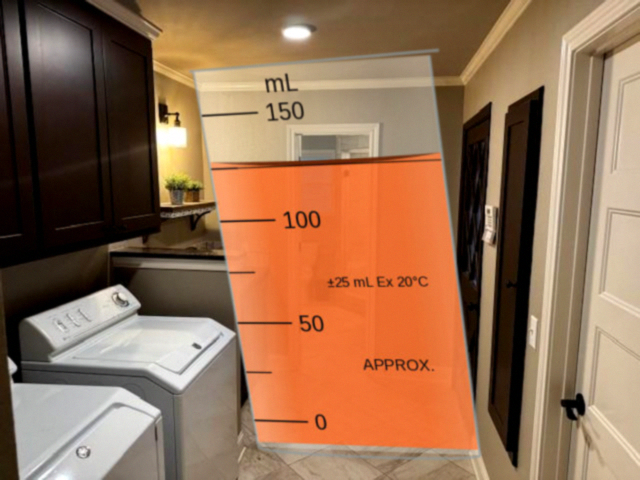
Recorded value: 125 mL
